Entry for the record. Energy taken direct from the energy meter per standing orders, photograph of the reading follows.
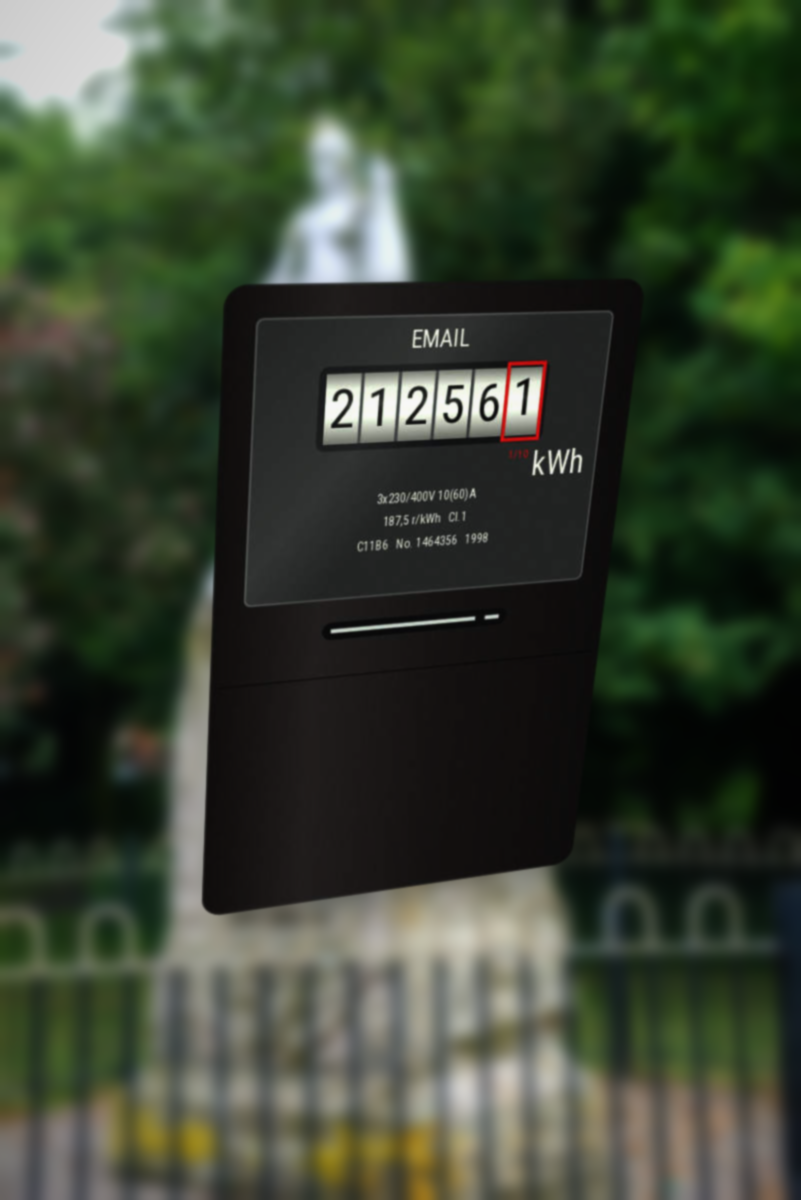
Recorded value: 21256.1 kWh
